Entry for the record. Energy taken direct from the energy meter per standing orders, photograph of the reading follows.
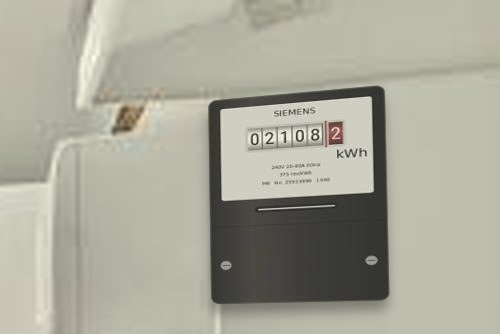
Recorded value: 2108.2 kWh
